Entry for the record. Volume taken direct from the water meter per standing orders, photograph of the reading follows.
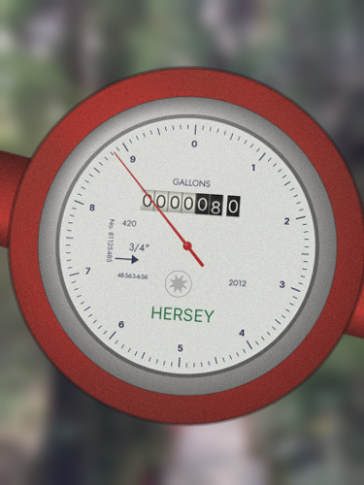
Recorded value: 78.8 gal
